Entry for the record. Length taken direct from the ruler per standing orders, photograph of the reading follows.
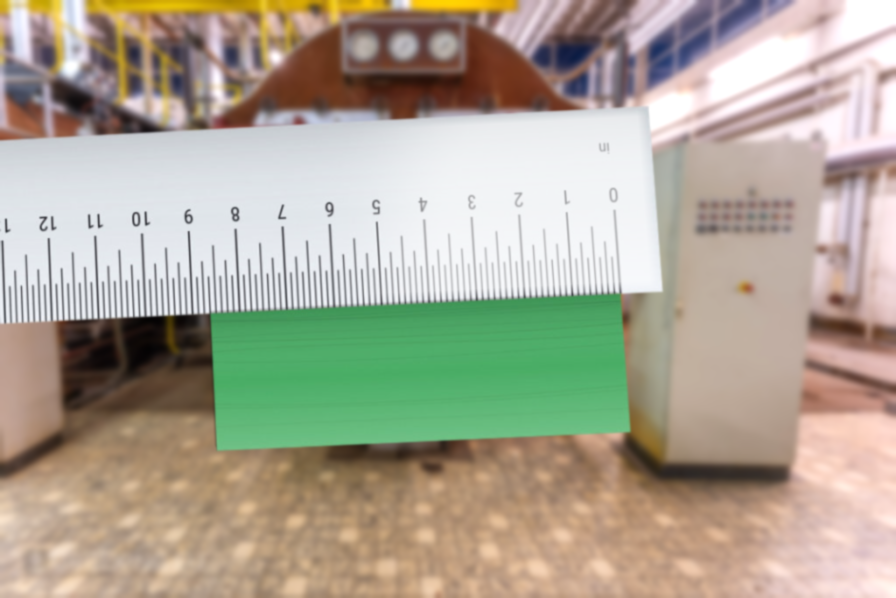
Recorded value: 8.625 in
